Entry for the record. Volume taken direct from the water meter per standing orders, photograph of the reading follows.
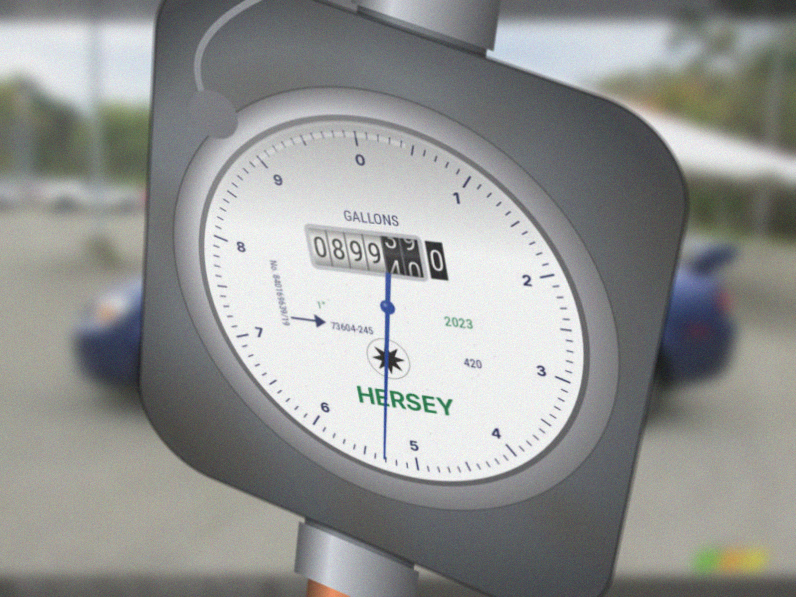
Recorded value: 899395.3 gal
